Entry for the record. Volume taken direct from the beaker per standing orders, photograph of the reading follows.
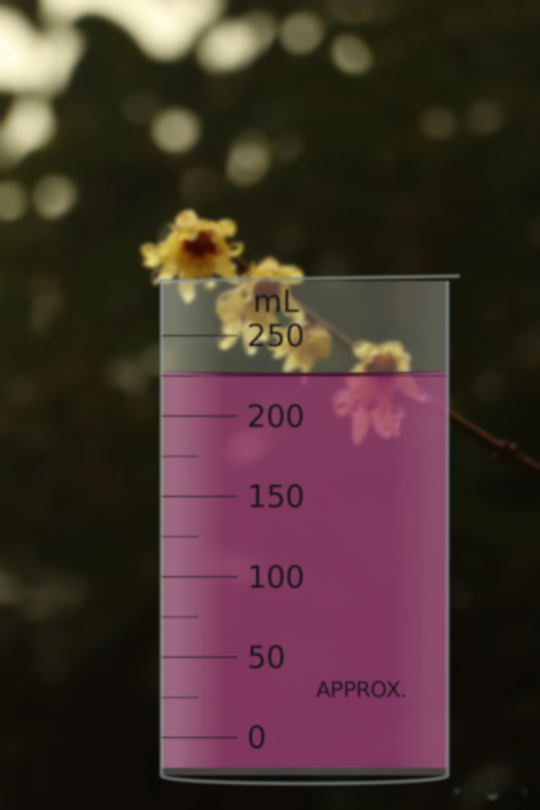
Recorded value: 225 mL
